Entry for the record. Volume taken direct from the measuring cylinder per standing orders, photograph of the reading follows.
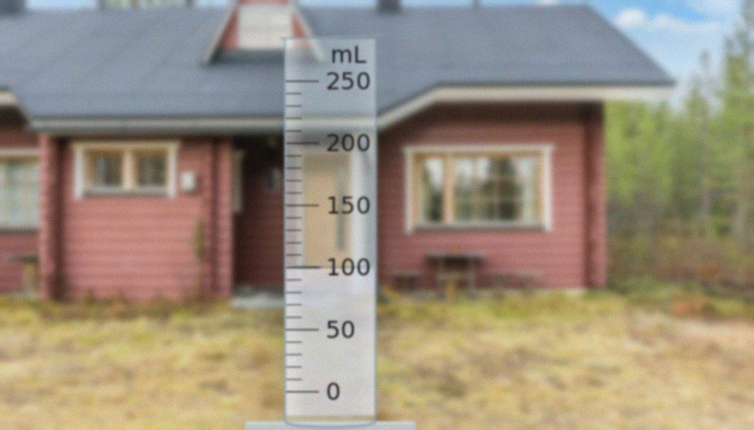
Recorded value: 100 mL
